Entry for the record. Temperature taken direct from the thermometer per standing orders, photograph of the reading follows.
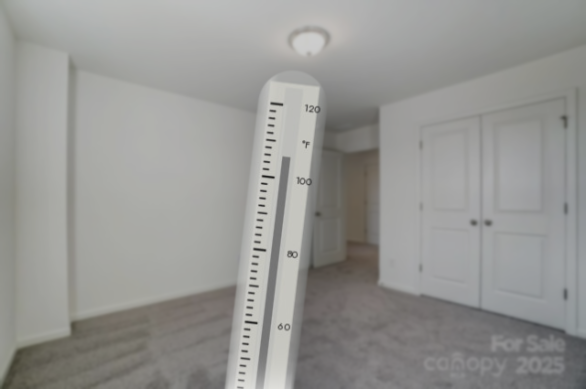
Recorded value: 106 °F
